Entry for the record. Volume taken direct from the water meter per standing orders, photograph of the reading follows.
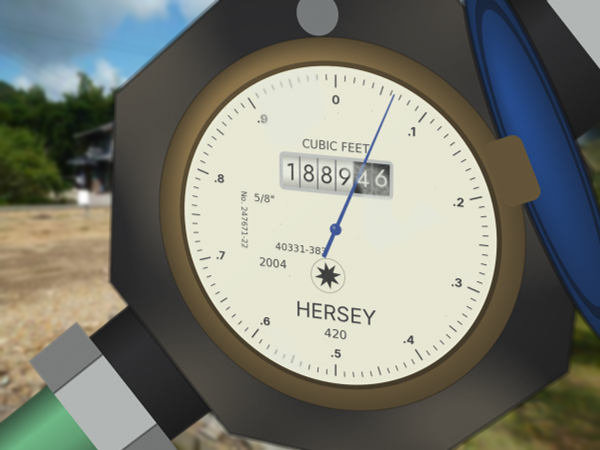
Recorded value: 188946.06 ft³
